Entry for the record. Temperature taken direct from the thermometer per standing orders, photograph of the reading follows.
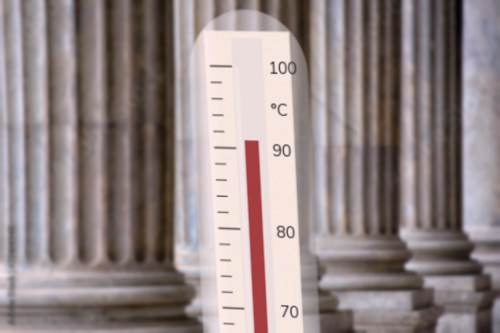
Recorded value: 91 °C
